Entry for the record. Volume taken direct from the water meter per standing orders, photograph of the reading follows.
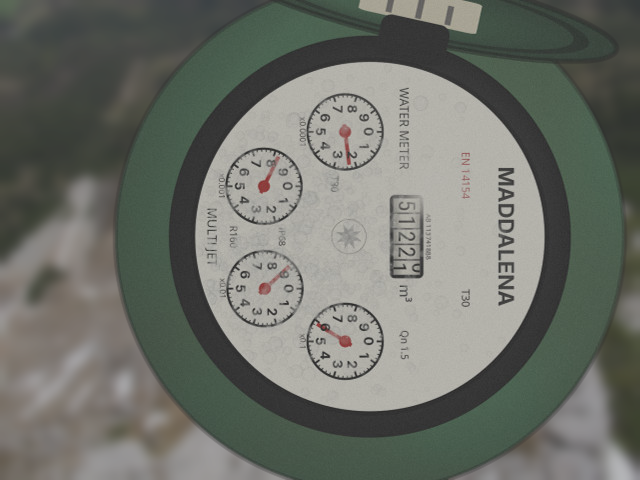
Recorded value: 51220.5882 m³
